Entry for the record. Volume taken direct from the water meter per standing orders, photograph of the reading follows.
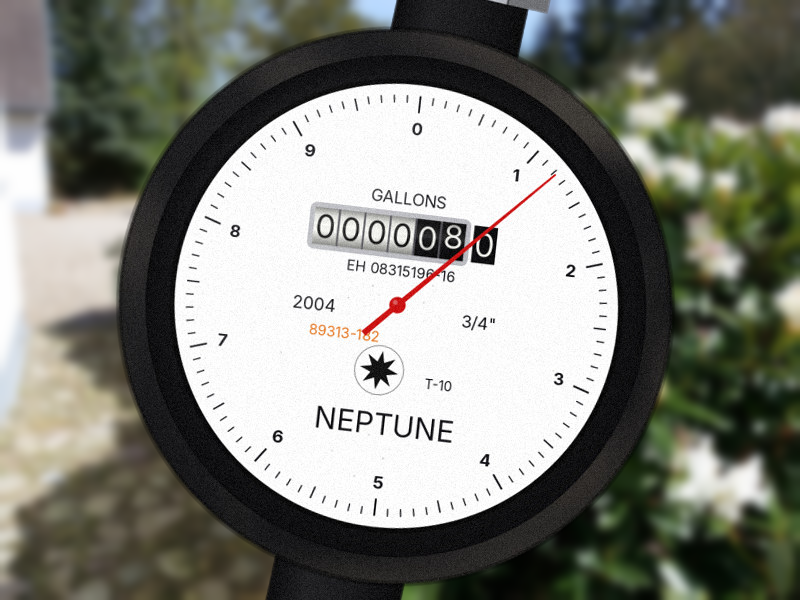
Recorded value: 81.2 gal
